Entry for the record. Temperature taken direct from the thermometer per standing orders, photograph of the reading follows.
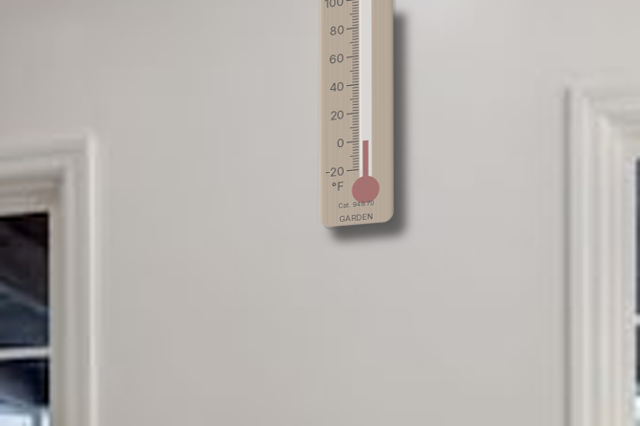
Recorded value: 0 °F
